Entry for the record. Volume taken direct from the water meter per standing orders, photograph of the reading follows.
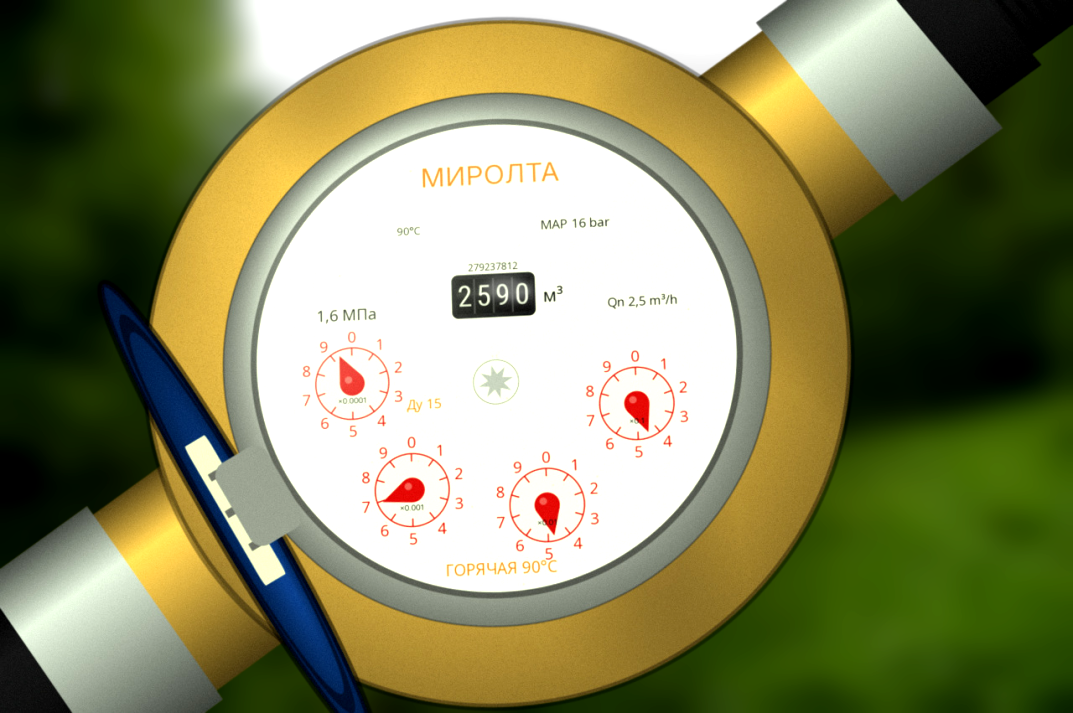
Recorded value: 2590.4469 m³
